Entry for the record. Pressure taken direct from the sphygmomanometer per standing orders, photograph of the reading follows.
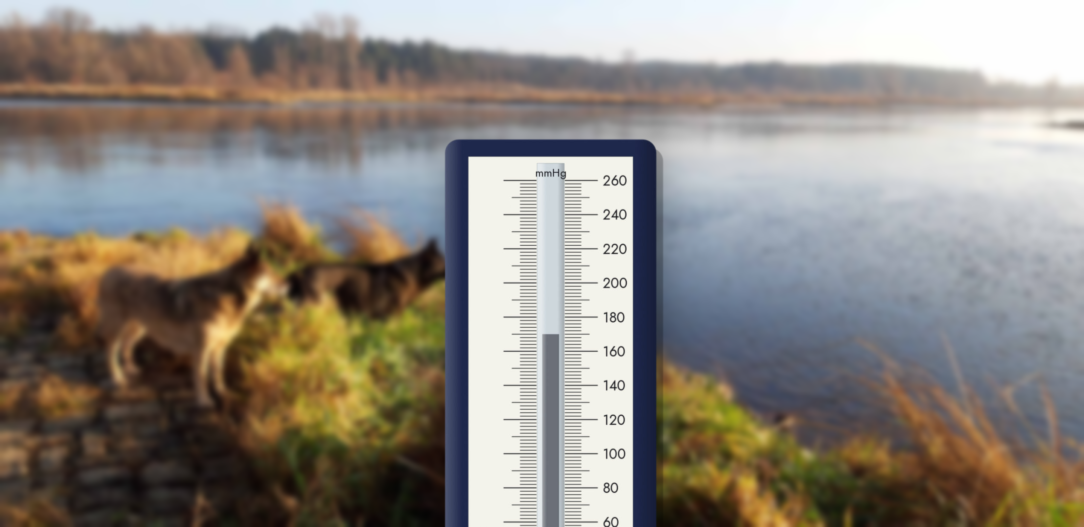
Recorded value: 170 mmHg
